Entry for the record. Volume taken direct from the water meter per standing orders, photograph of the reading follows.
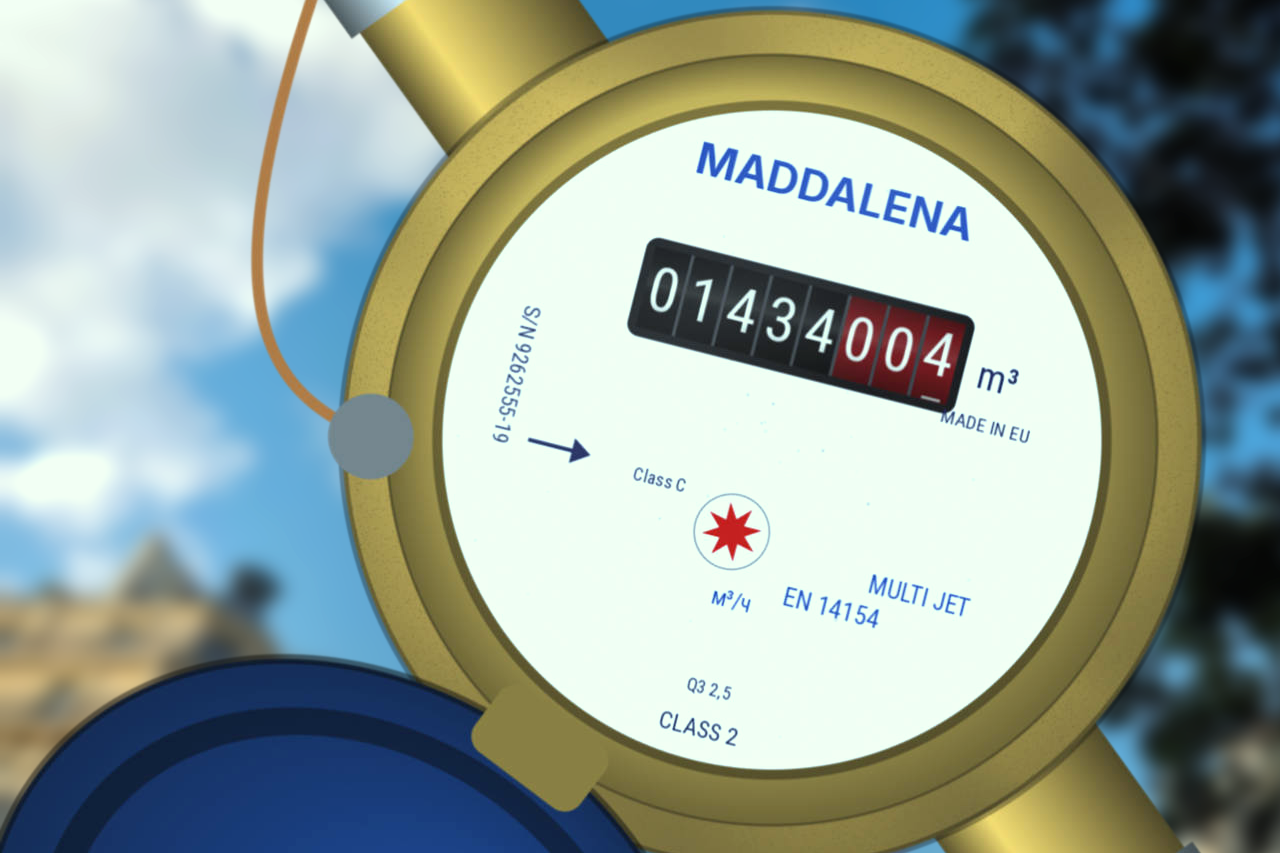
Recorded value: 1434.004 m³
